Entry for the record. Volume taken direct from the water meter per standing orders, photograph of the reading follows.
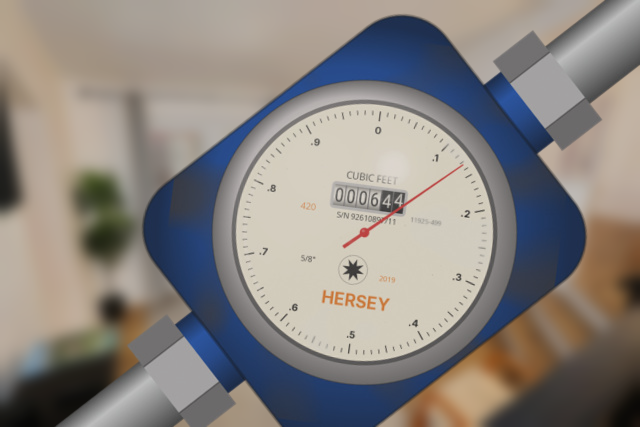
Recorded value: 644.13 ft³
